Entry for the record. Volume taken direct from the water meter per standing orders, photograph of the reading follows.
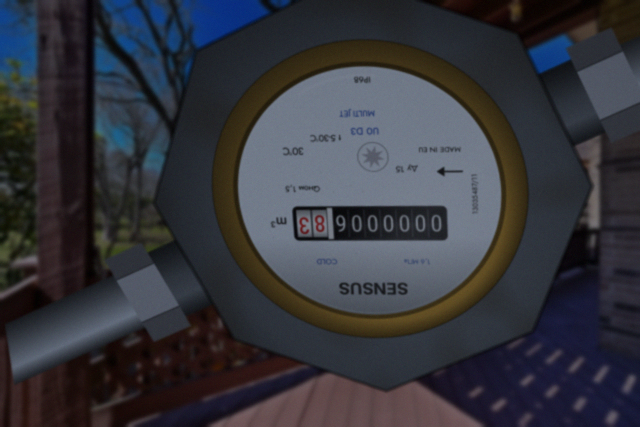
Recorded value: 6.83 m³
